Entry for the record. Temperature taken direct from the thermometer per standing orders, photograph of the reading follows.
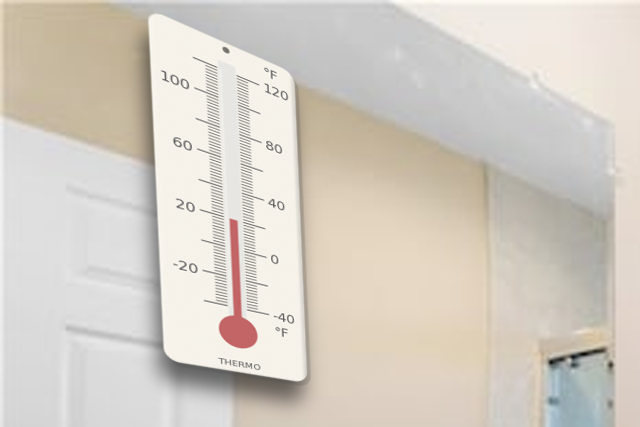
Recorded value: 20 °F
